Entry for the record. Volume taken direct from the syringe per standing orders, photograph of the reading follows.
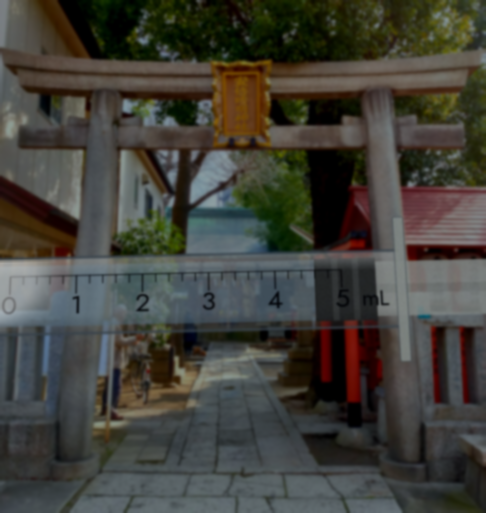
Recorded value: 4.6 mL
